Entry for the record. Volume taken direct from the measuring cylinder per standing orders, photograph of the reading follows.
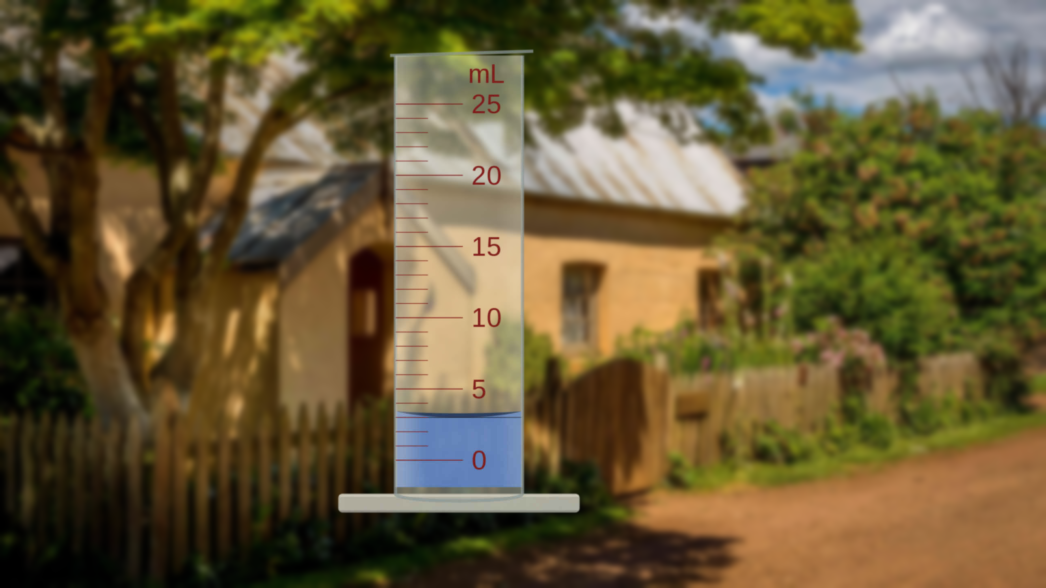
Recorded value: 3 mL
